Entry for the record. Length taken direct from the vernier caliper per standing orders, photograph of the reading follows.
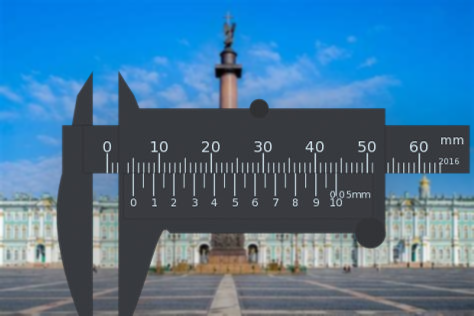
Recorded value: 5.0 mm
